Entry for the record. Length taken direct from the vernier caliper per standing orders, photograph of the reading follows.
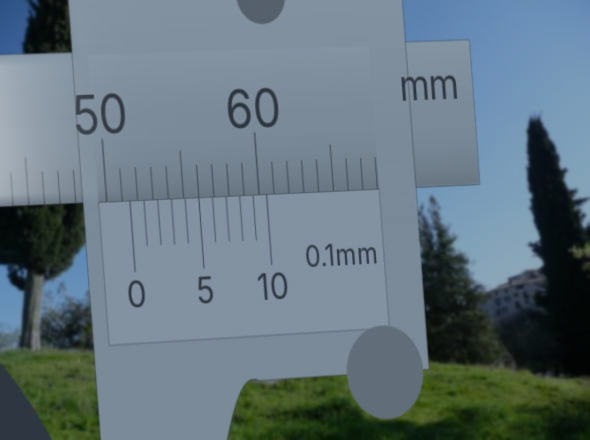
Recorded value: 51.5 mm
